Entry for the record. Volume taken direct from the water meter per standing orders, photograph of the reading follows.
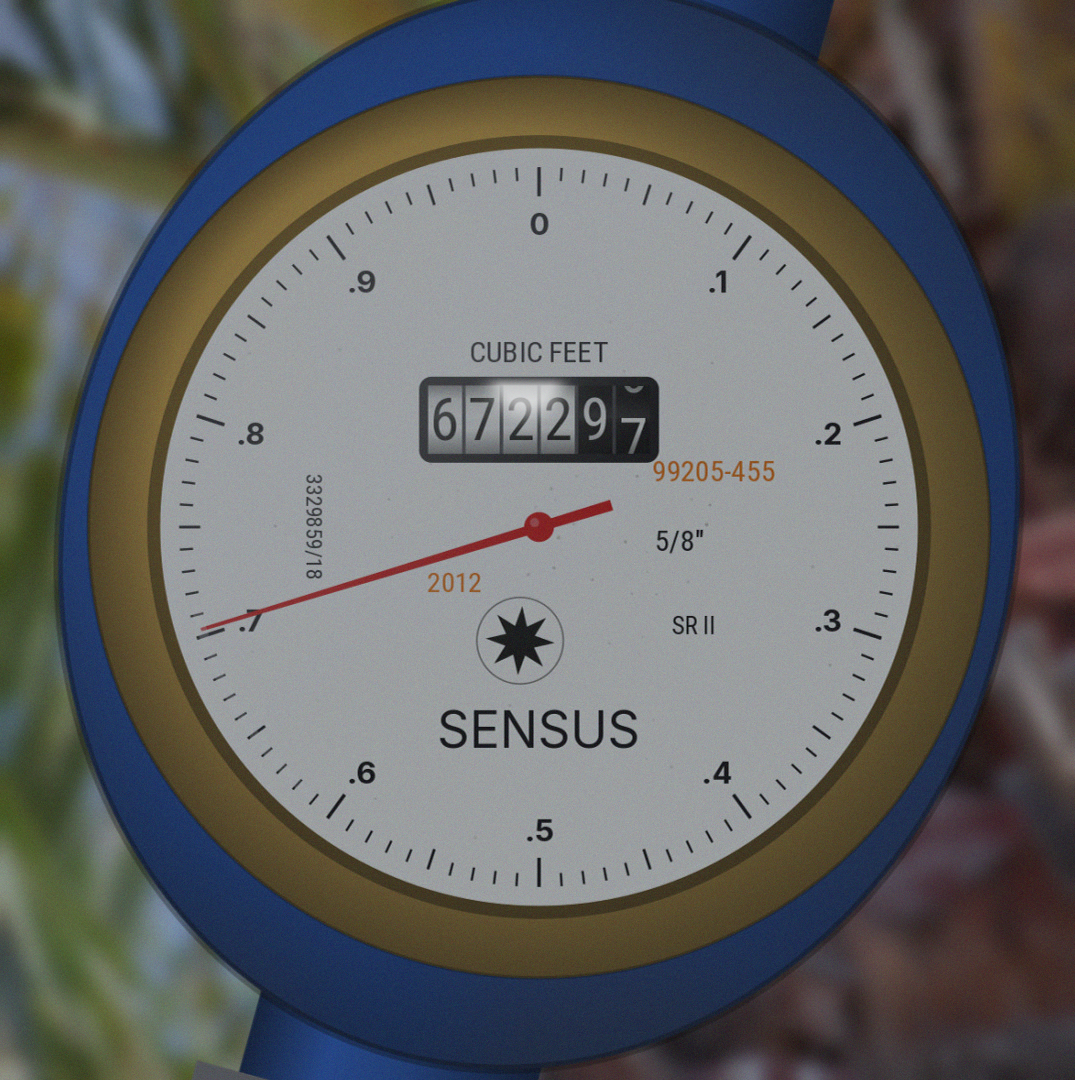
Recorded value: 672296.70 ft³
